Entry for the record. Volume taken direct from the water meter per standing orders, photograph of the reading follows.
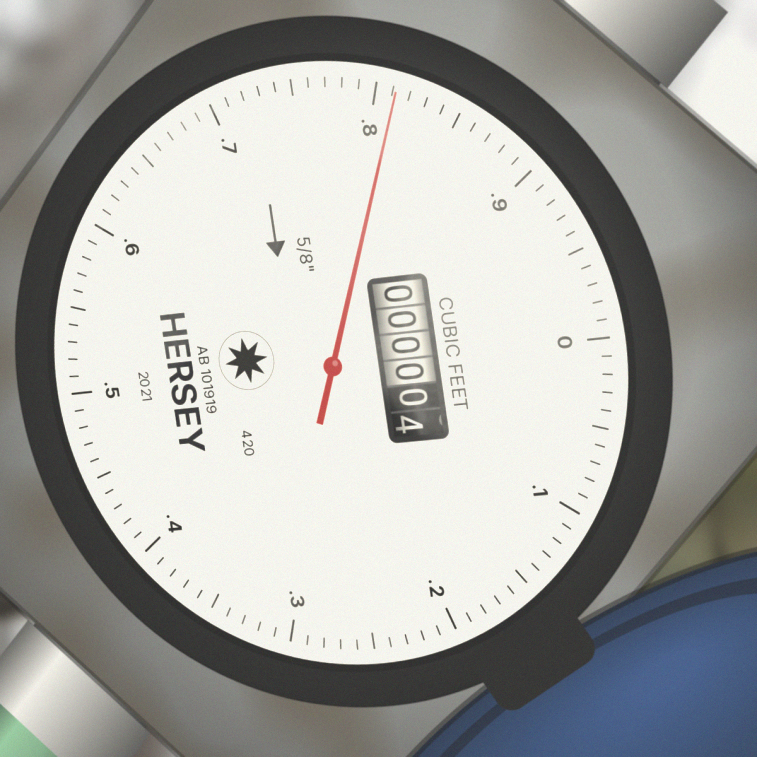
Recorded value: 3.81 ft³
